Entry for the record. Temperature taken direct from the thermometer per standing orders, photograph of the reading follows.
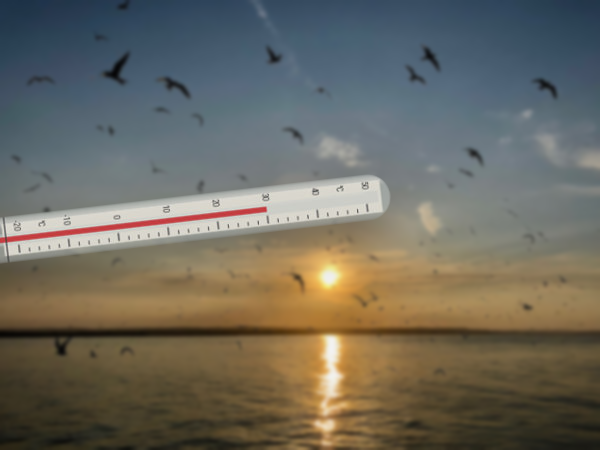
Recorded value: 30 °C
